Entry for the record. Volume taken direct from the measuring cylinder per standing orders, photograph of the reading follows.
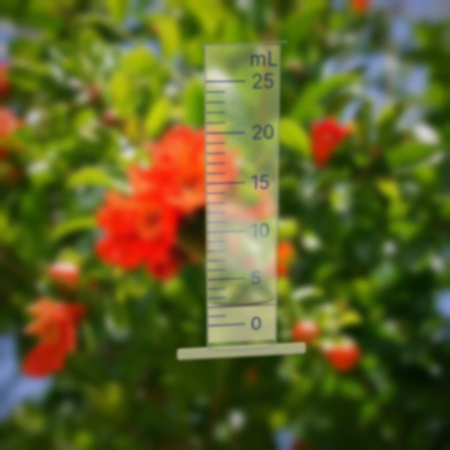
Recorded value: 2 mL
